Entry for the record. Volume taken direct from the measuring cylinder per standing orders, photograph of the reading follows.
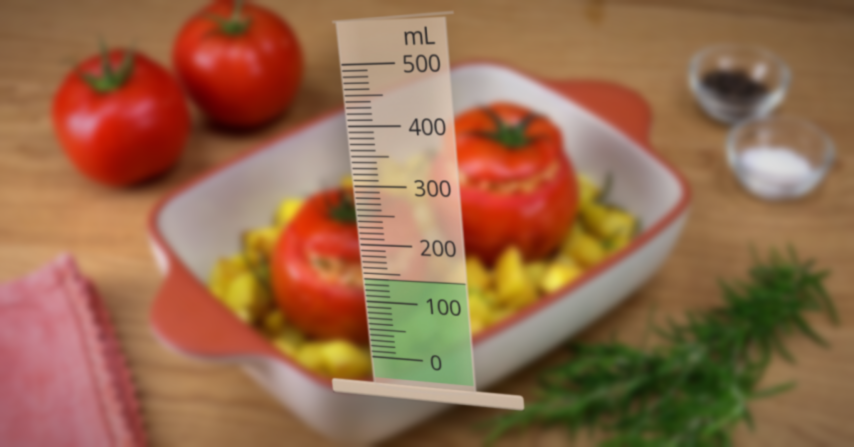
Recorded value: 140 mL
